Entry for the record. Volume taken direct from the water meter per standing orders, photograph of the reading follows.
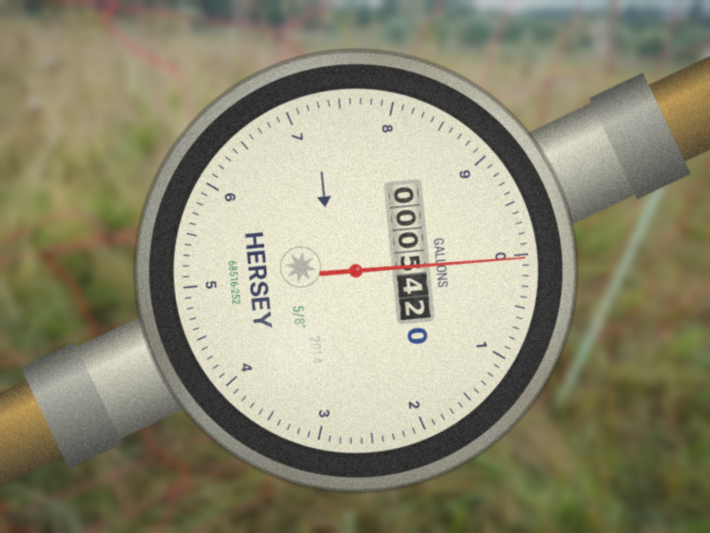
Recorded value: 5420.0 gal
